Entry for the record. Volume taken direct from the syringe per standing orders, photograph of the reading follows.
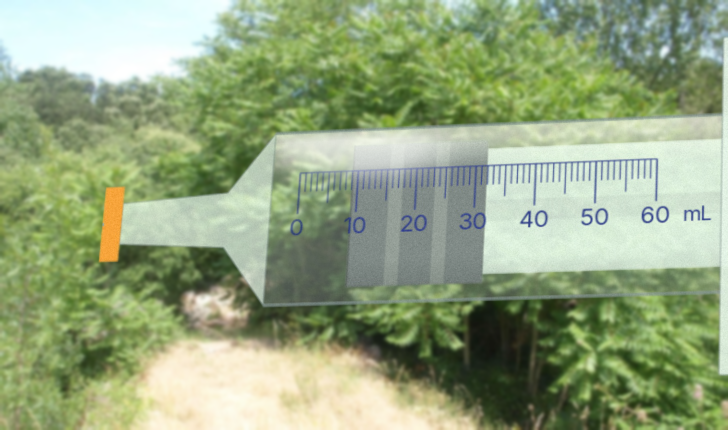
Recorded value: 9 mL
